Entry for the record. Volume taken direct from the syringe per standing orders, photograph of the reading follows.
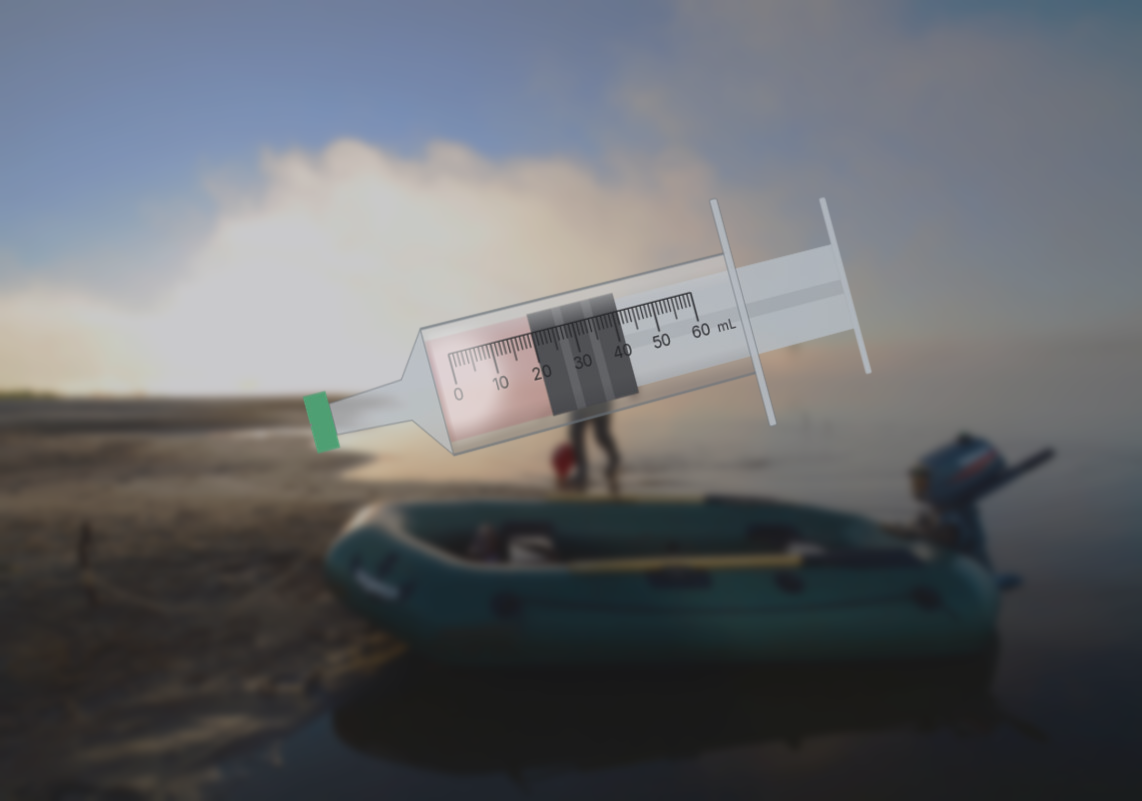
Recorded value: 20 mL
